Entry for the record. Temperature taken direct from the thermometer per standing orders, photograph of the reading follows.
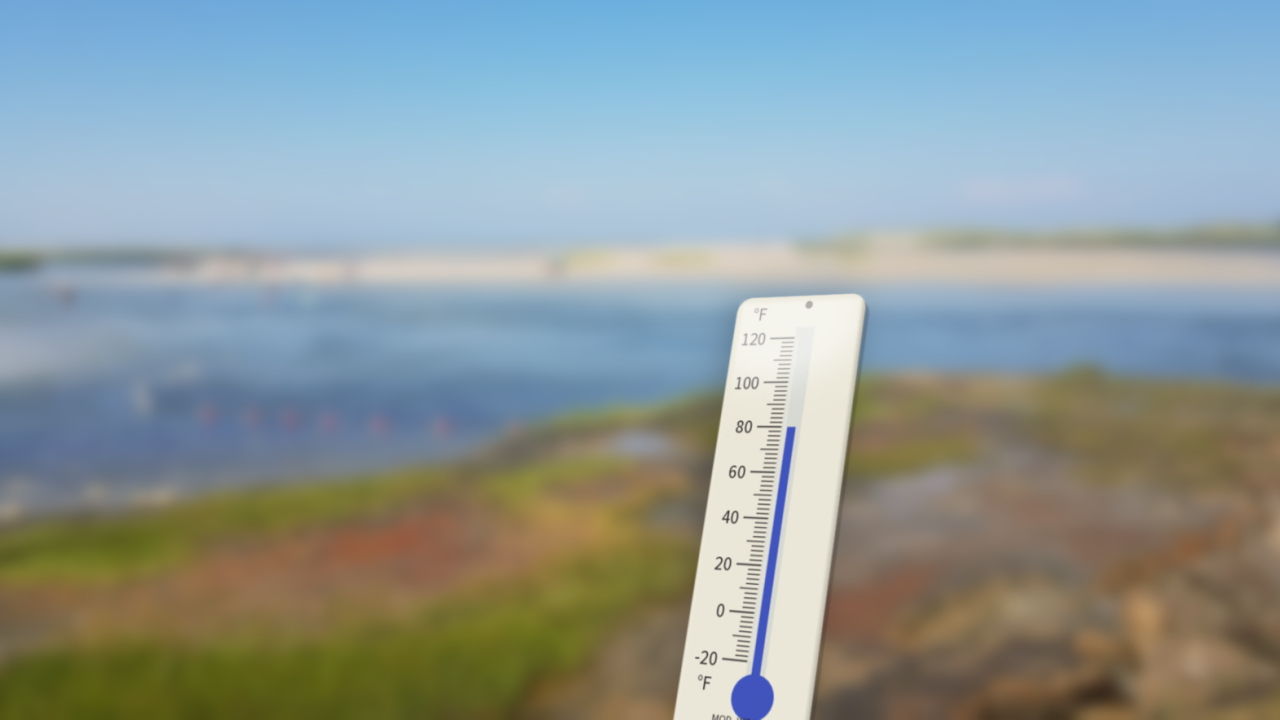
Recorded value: 80 °F
